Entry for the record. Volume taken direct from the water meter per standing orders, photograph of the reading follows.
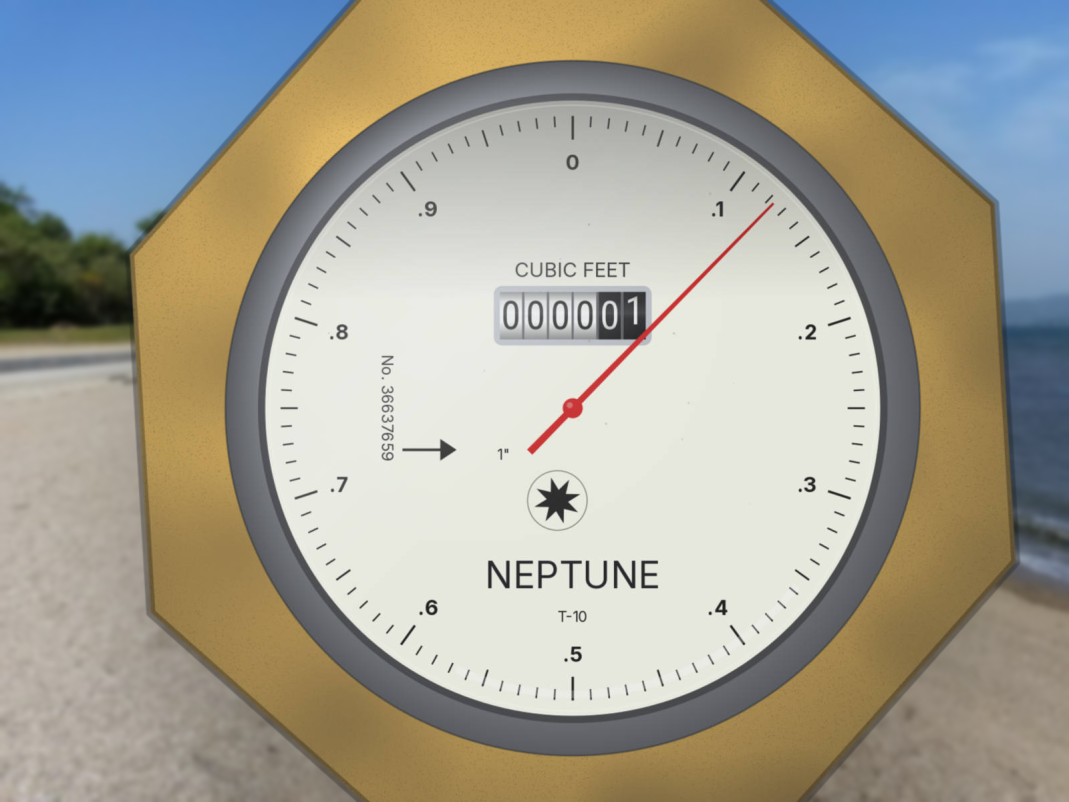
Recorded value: 1.12 ft³
